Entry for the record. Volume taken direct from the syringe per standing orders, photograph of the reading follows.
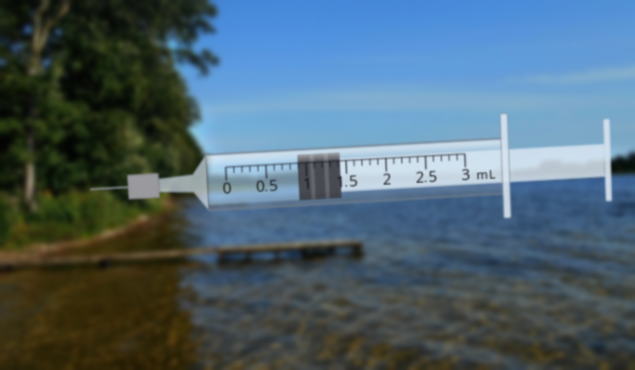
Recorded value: 0.9 mL
